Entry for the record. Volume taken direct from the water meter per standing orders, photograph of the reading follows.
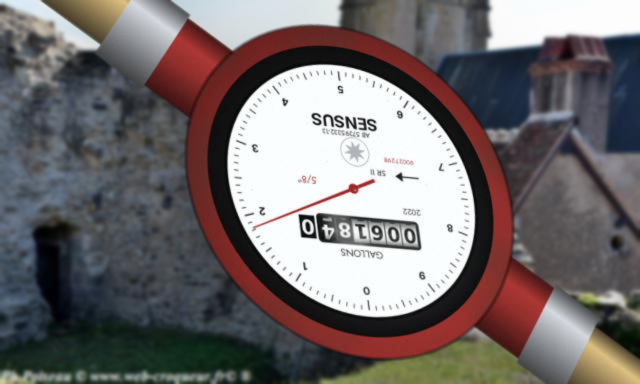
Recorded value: 61841.8 gal
